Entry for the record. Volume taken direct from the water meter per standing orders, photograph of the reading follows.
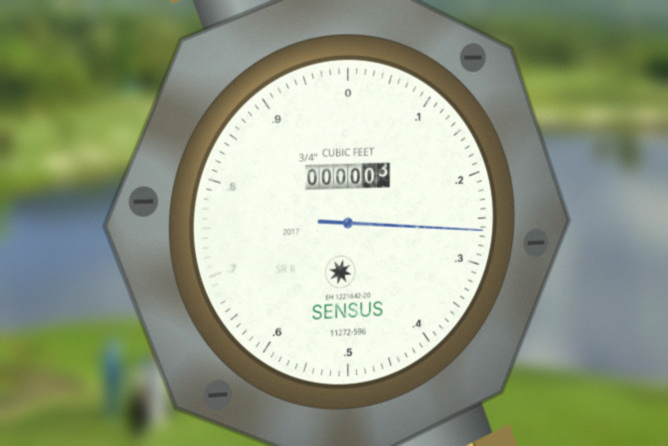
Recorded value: 3.26 ft³
